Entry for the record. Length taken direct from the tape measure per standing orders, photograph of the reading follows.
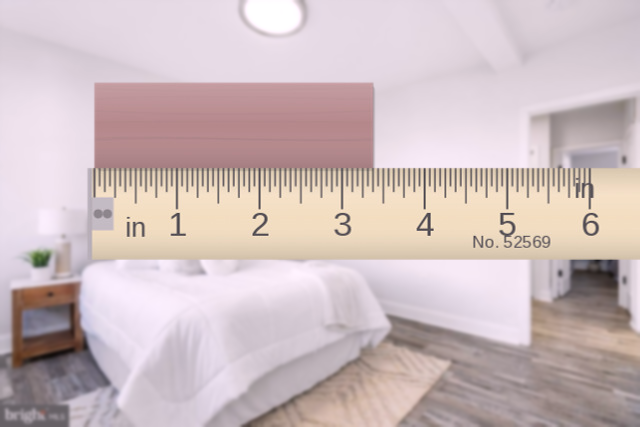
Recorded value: 3.375 in
